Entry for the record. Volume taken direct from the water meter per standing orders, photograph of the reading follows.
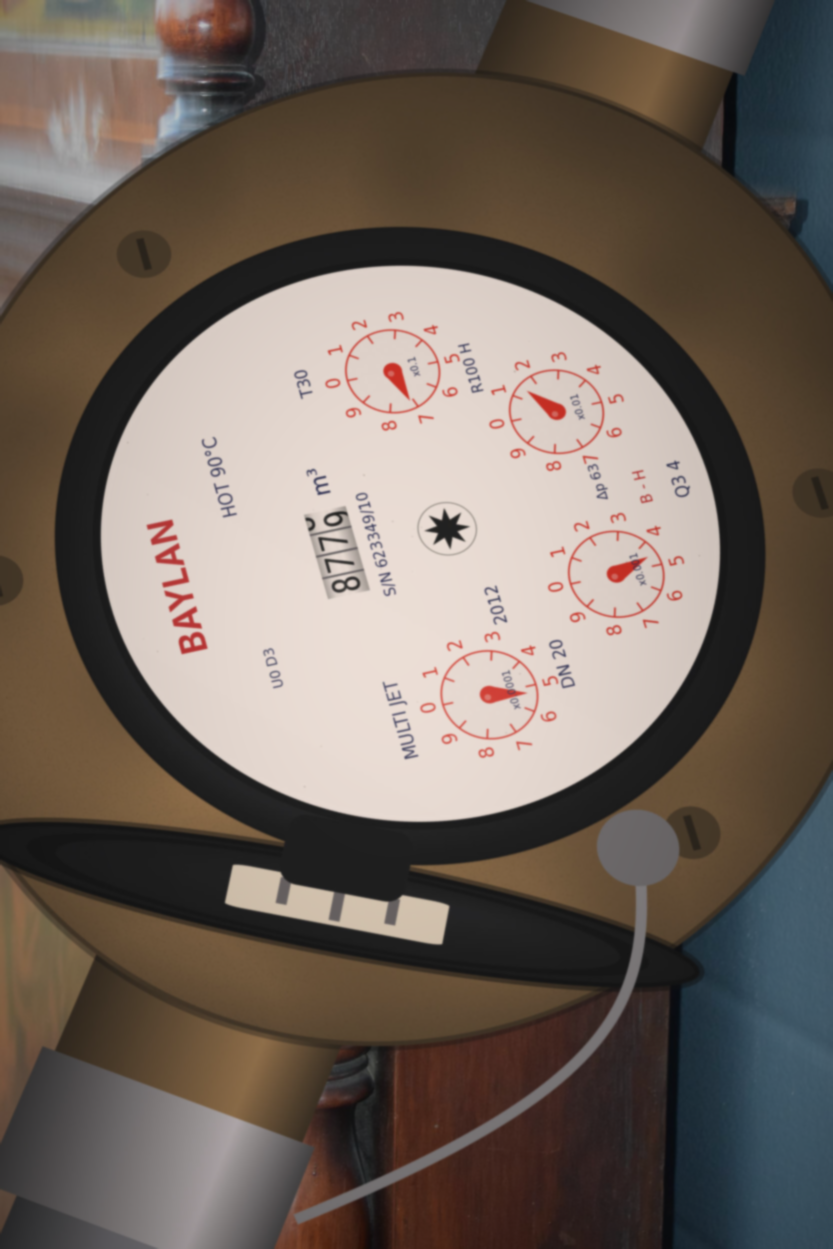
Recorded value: 8778.7145 m³
